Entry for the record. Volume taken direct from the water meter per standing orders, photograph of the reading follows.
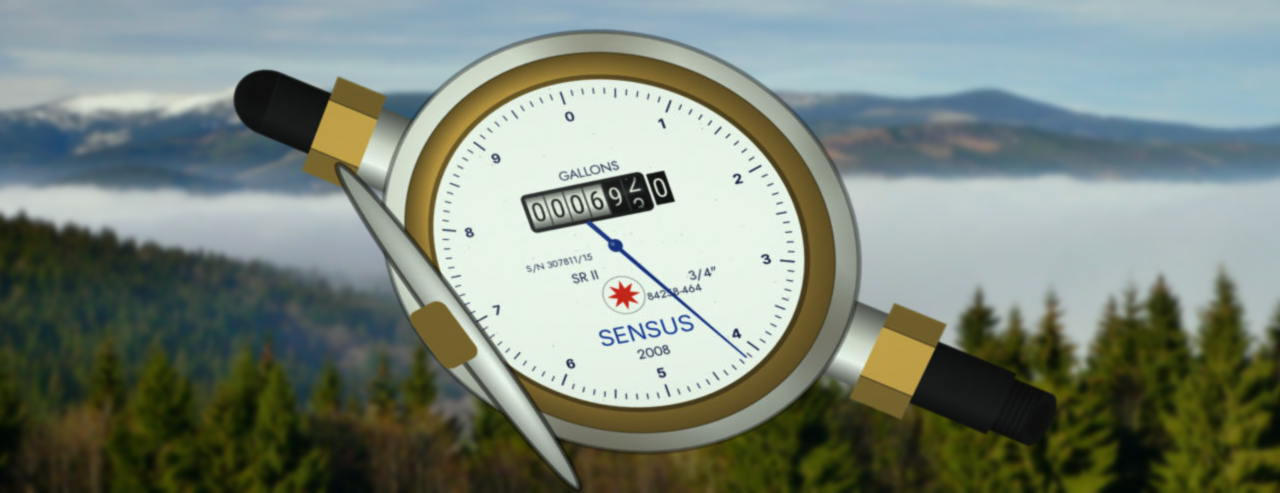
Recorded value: 6924.1 gal
